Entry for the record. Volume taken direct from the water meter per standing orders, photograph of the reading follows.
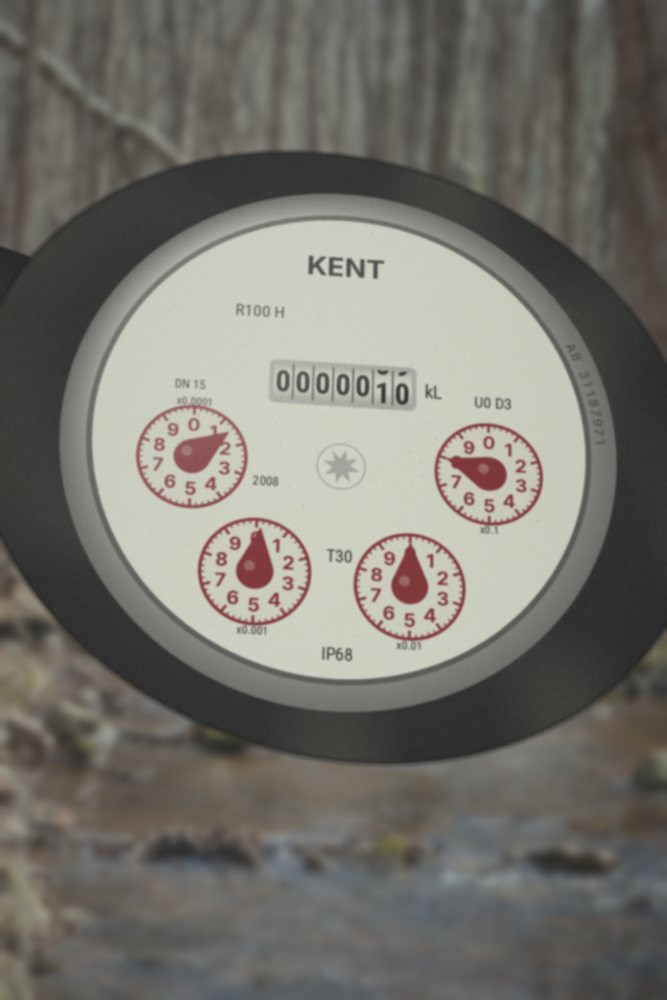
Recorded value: 9.8001 kL
